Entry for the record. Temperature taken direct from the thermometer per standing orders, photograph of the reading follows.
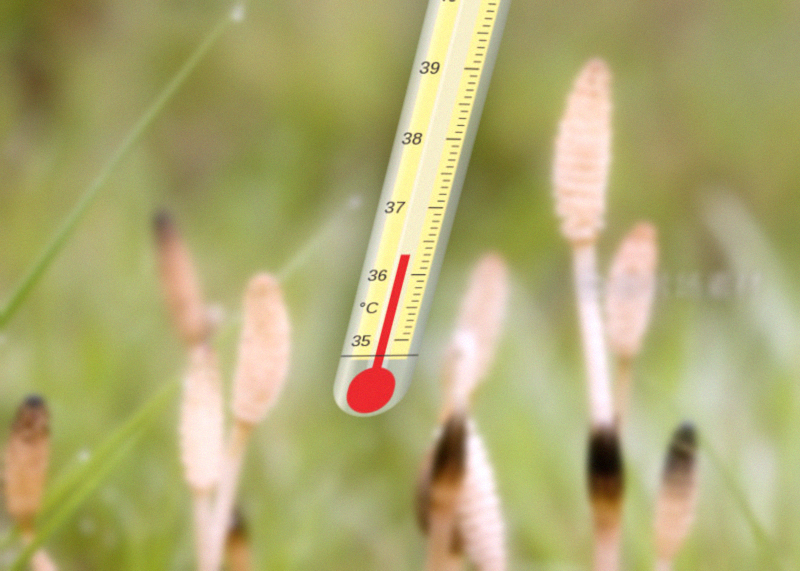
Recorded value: 36.3 °C
